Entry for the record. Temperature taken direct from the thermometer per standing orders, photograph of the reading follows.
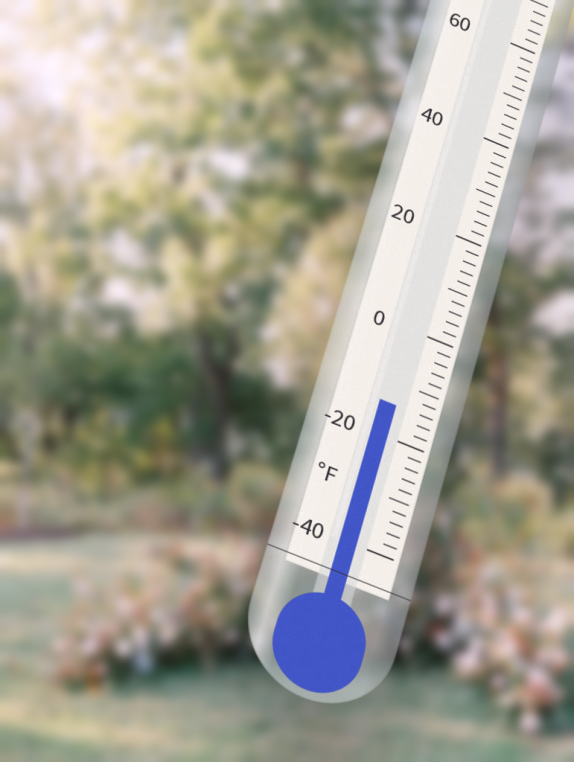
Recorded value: -14 °F
